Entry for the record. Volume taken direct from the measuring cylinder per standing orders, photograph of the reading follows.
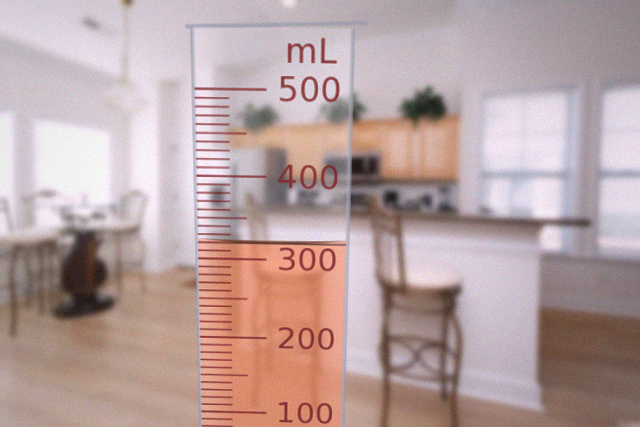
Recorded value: 320 mL
